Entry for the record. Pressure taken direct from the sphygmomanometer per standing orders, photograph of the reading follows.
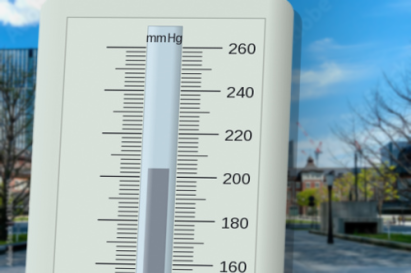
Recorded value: 204 mmHg
